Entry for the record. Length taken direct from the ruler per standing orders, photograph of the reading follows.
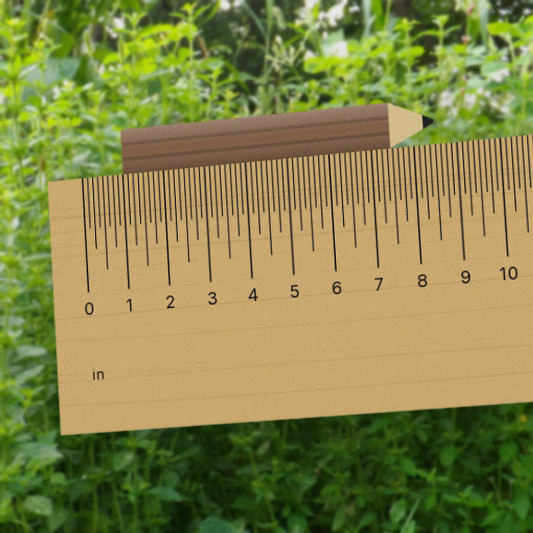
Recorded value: 7.5 in
